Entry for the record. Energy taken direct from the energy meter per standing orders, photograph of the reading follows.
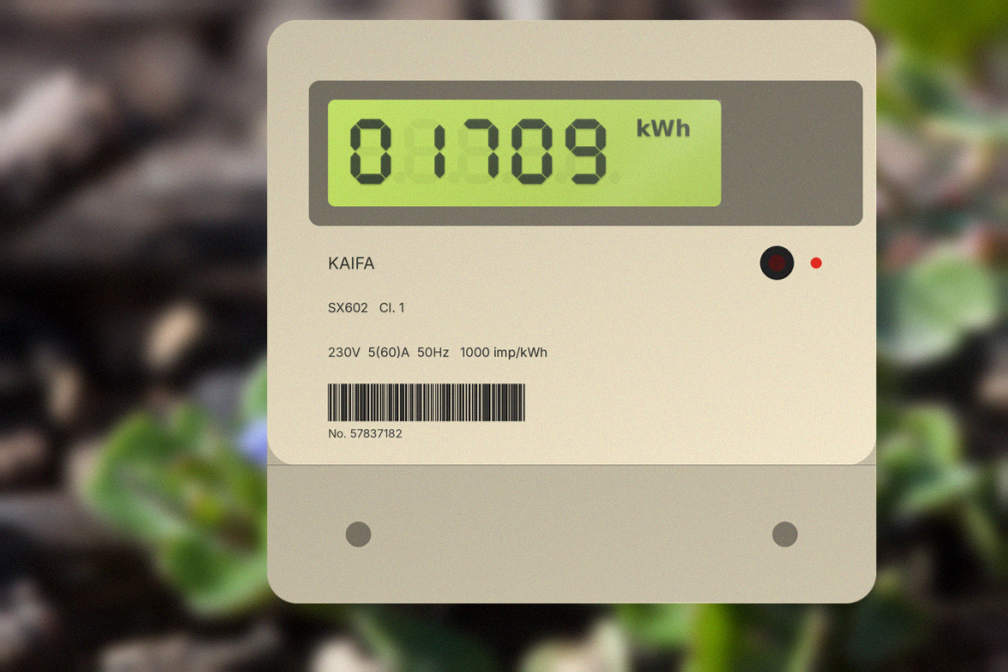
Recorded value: 1709 kWh
